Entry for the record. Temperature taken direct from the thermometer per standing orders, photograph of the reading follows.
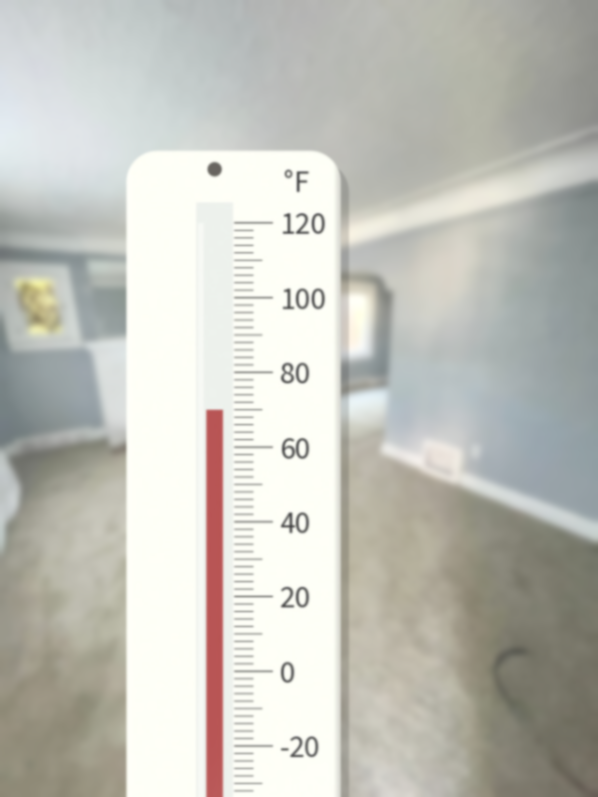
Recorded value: 70 °F
